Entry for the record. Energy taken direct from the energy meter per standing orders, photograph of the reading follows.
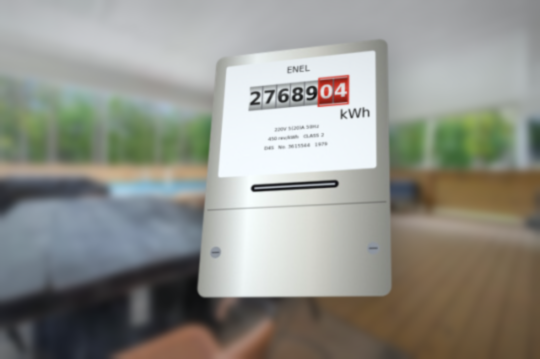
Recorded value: 27689.04 kWh
